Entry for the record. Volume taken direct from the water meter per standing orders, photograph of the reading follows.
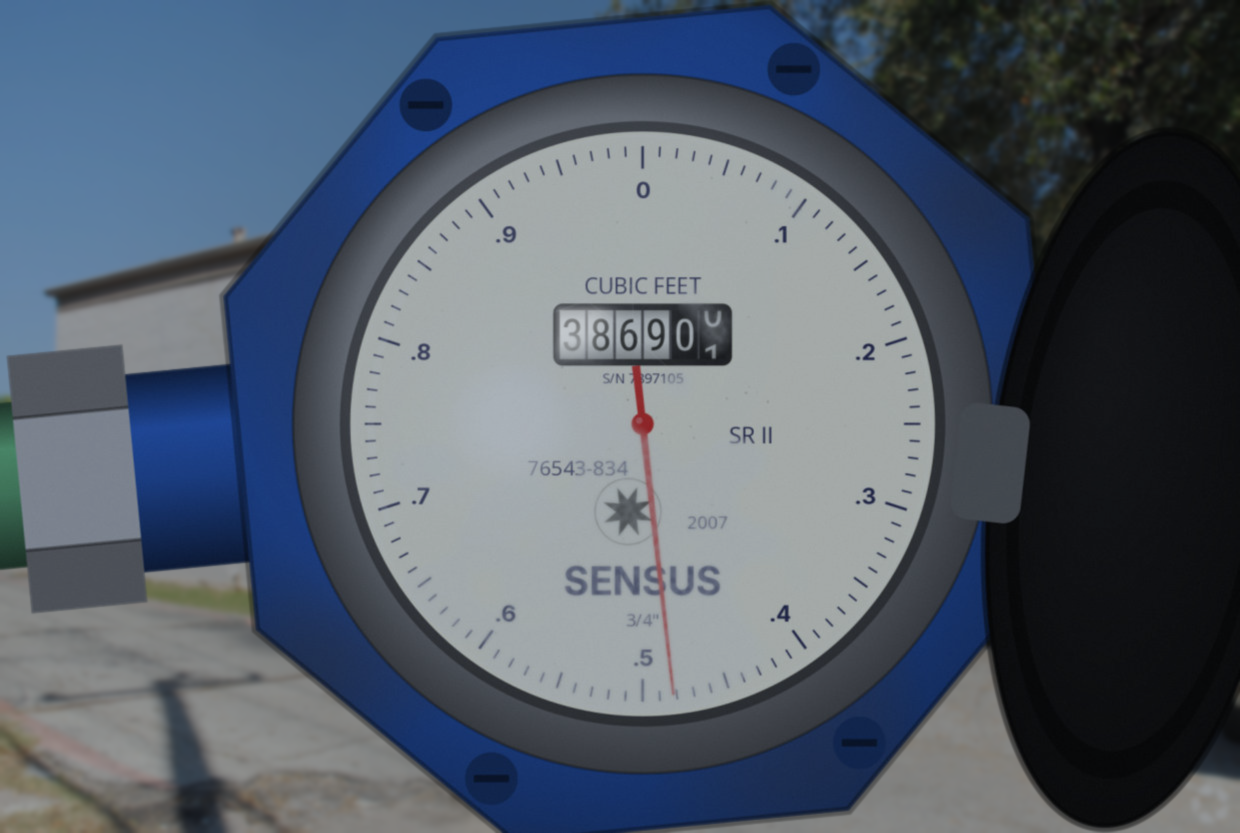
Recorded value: 386900.48 ft³
